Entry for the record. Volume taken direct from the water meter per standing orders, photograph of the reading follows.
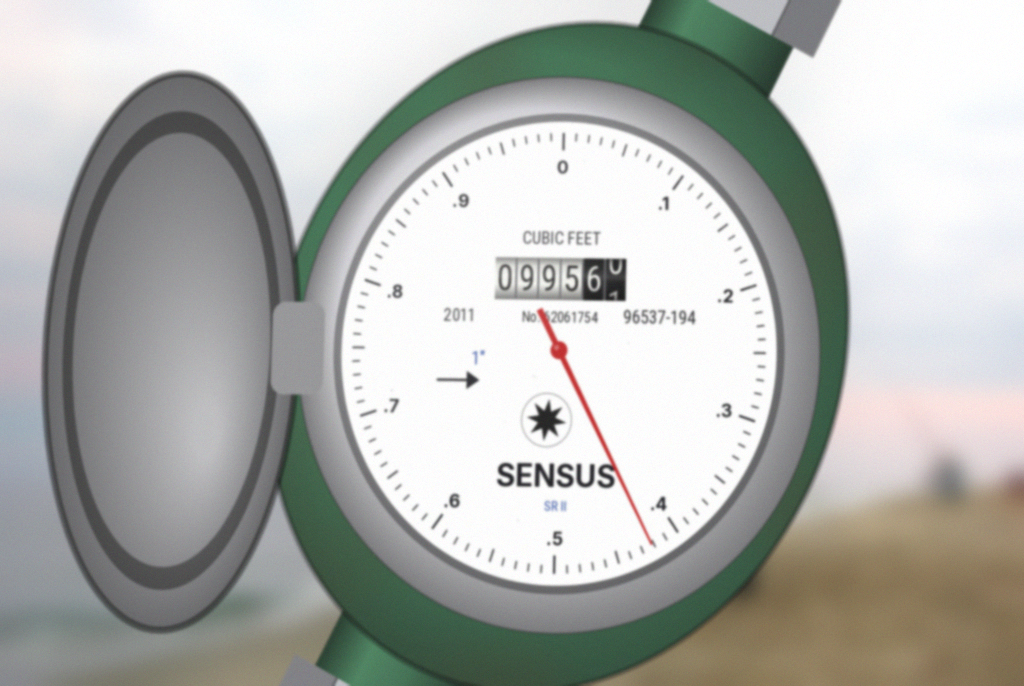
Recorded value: 99560.42 ft³
